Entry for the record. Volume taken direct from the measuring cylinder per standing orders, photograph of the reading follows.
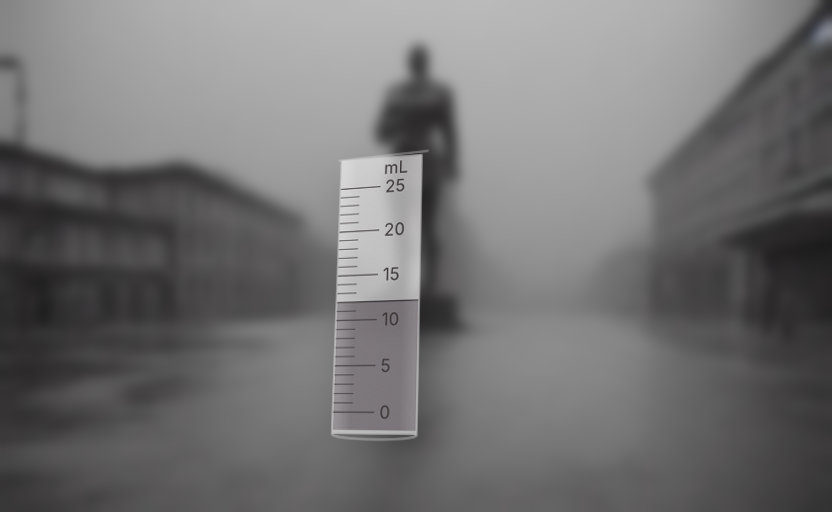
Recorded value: 12 mL
